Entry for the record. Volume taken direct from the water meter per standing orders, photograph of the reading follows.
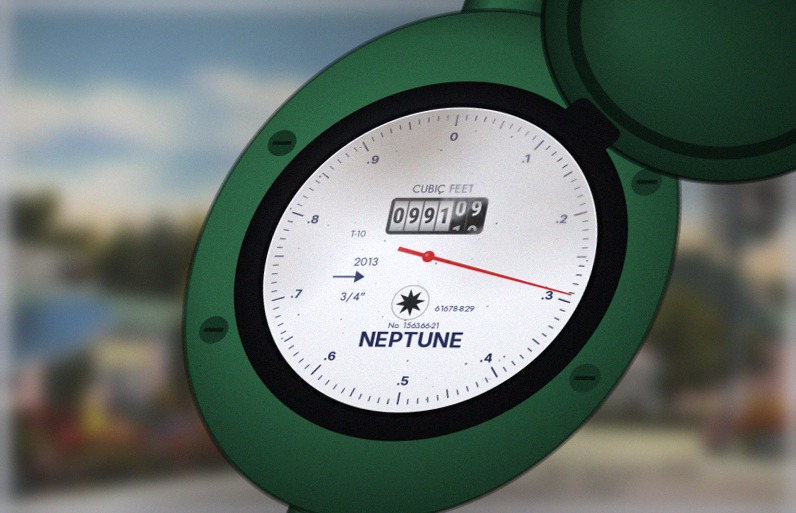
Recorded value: 99109.29 ft³
